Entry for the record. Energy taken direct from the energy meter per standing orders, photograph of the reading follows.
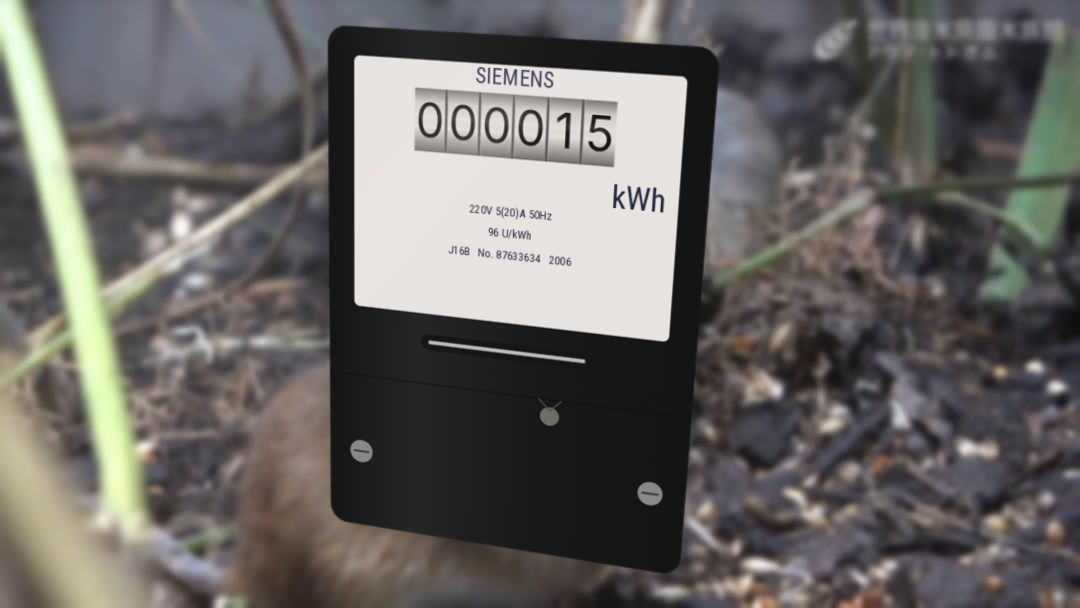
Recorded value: 15 kWh
